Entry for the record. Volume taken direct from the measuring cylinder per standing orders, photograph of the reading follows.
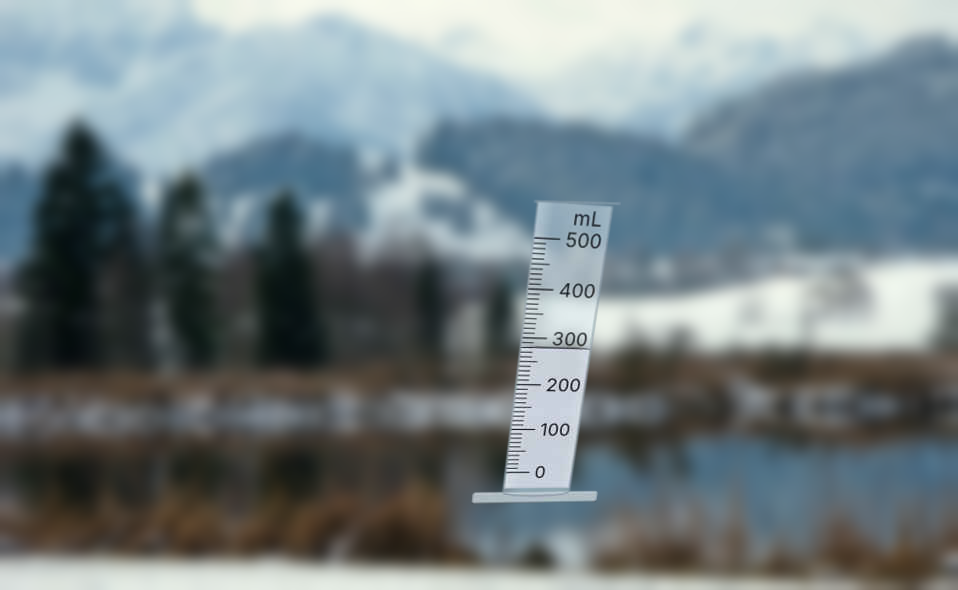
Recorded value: 280 mL
